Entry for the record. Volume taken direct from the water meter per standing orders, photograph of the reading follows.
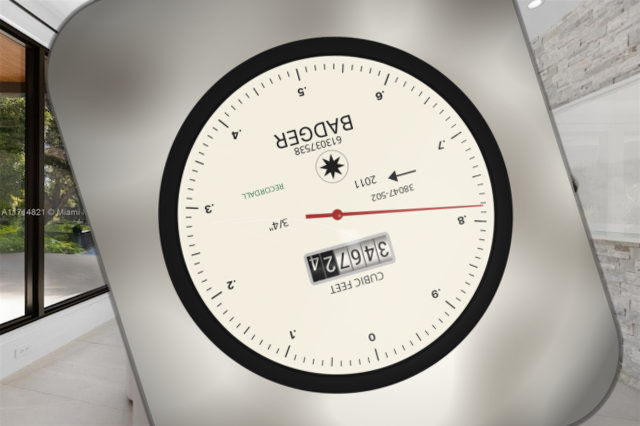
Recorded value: 346723.78 ft³
